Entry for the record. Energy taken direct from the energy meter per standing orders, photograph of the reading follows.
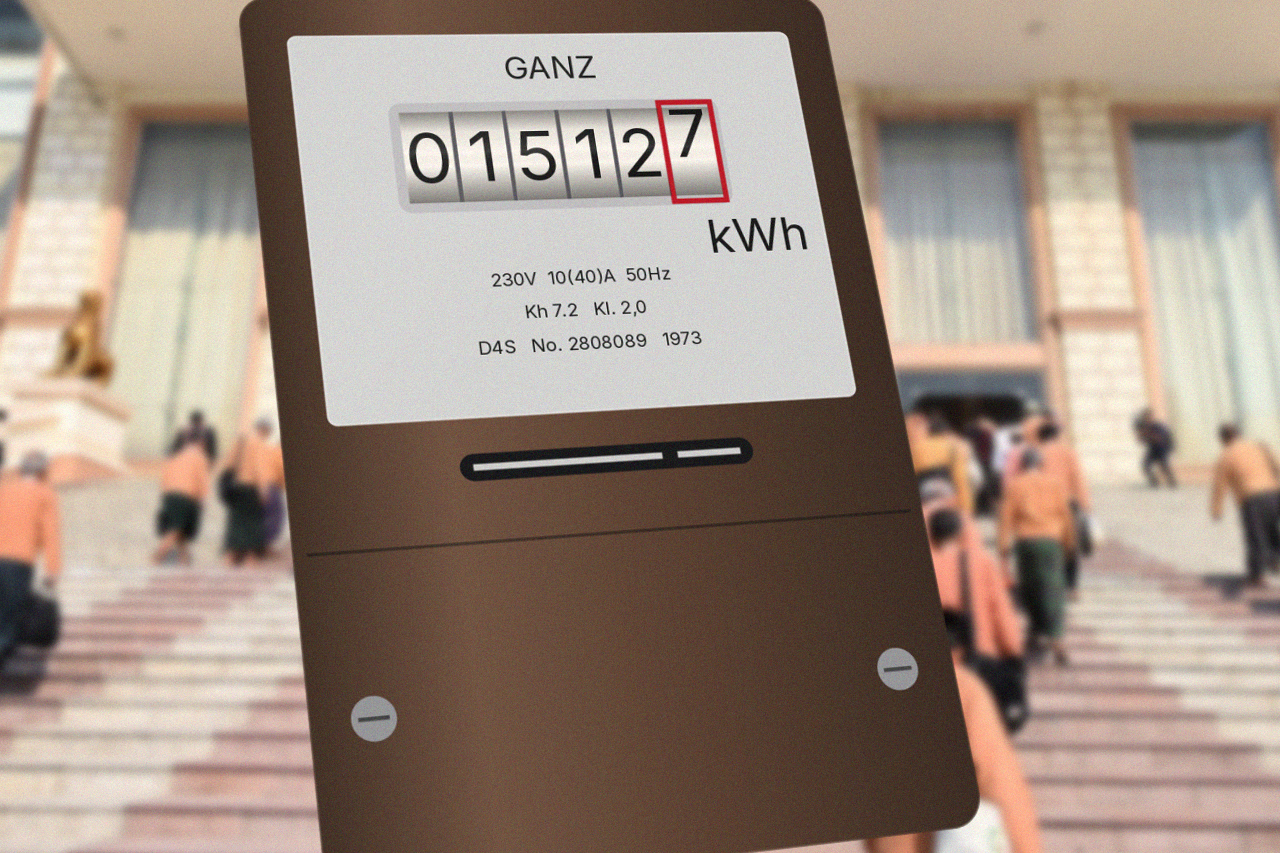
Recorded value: 1512.7 kWh
